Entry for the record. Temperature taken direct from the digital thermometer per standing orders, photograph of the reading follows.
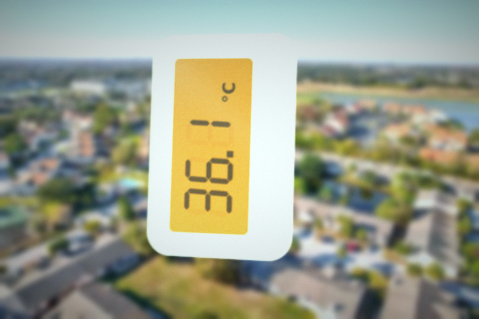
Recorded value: 36.1 °C
